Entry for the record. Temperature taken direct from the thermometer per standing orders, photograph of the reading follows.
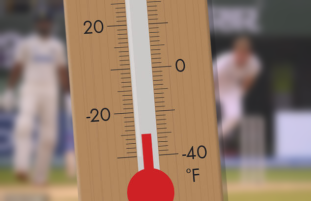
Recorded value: -30 °F
